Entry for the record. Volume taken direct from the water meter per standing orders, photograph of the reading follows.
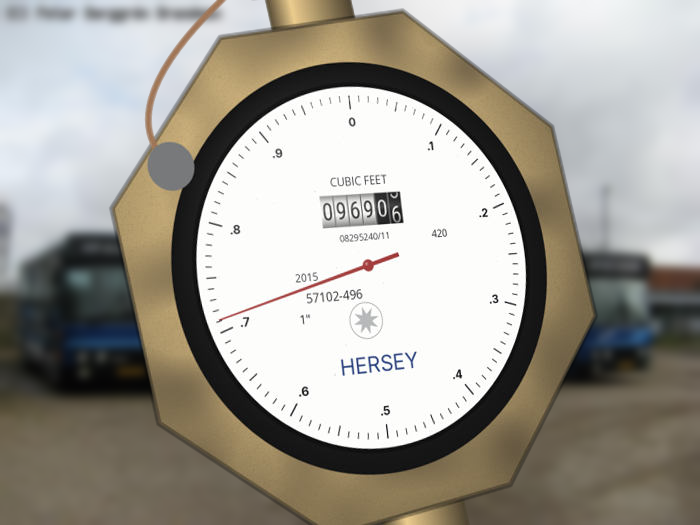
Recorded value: 96905.71 ft³
